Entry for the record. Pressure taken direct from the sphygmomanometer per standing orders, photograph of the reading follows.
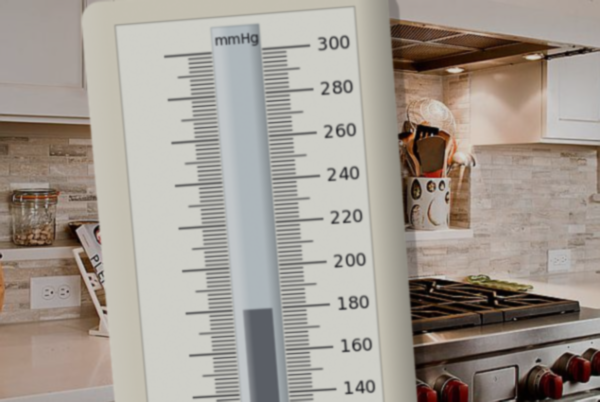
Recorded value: 180 mmHg
